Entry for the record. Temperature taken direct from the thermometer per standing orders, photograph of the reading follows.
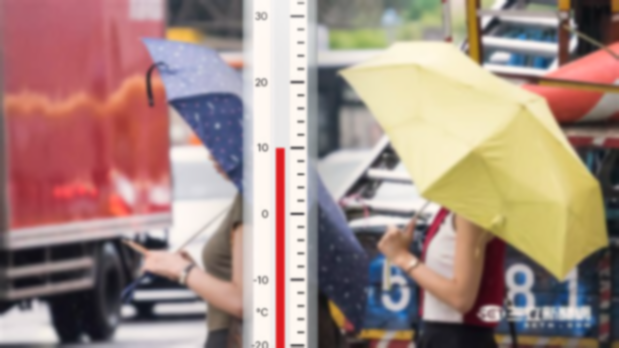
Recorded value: 10 °C
